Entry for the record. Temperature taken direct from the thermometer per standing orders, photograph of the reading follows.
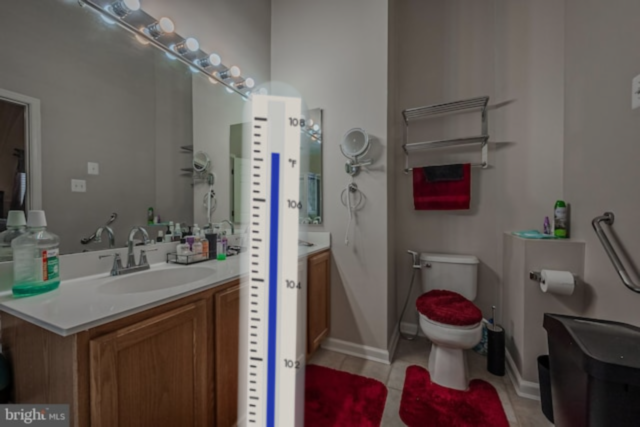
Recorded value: 107.2 °F
